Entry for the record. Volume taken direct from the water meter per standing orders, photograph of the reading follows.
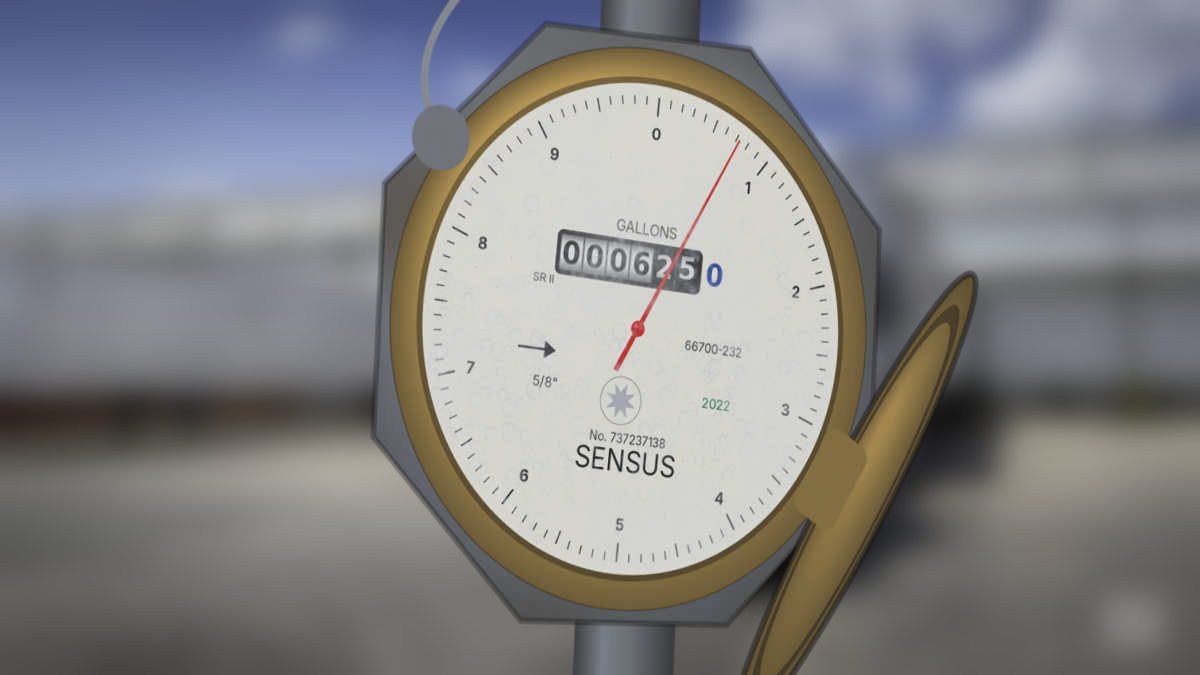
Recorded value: 6250.7 gal
